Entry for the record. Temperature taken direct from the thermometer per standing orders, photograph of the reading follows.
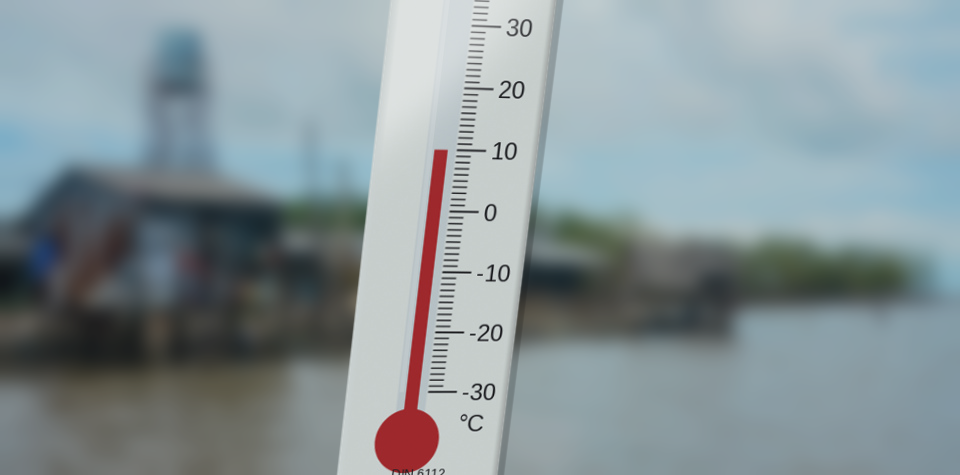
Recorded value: 10 °C
